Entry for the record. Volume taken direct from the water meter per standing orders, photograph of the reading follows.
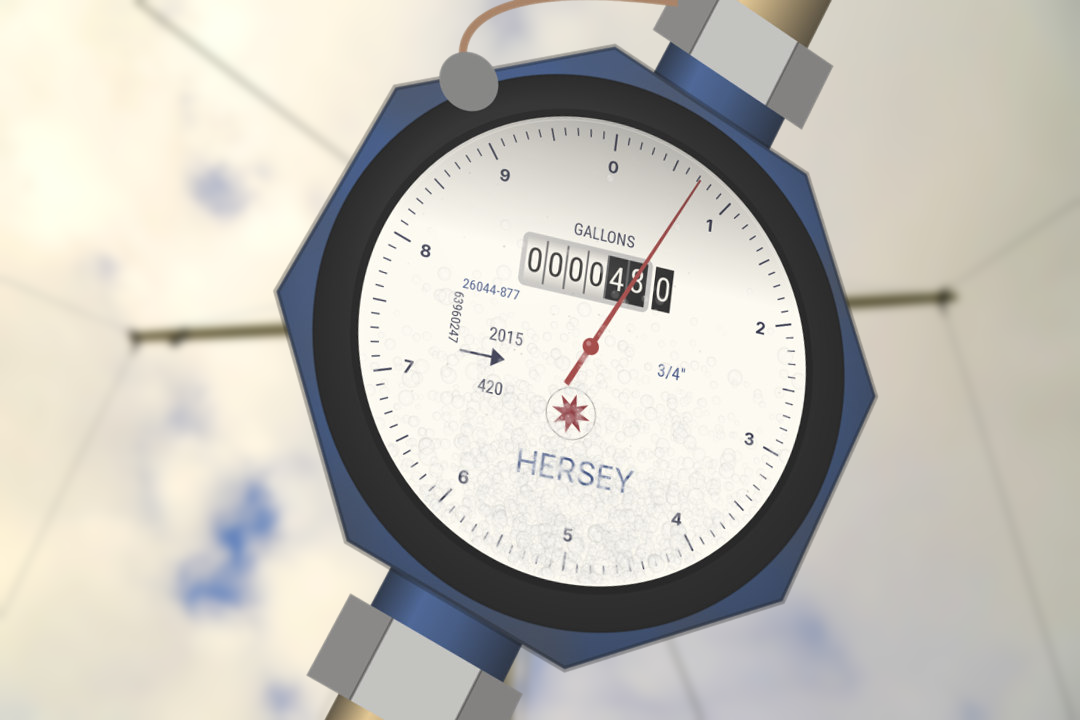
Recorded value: 480.7 gal
